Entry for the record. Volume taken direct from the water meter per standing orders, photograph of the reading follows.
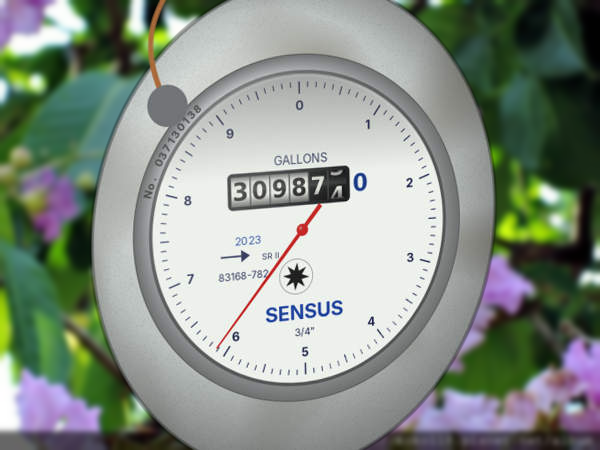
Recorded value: 3098736.1 gal
